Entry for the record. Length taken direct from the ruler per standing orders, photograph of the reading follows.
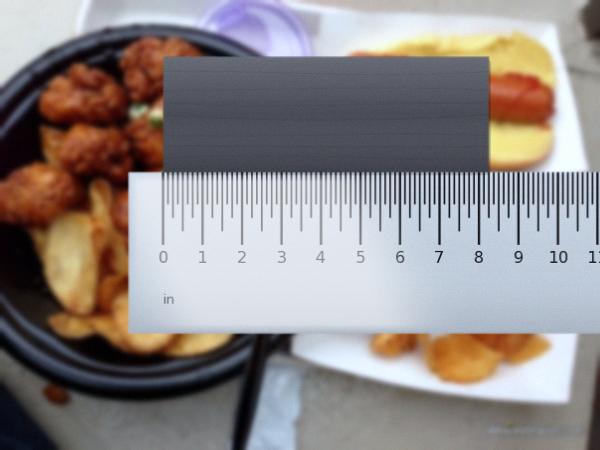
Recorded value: 8.25 in
